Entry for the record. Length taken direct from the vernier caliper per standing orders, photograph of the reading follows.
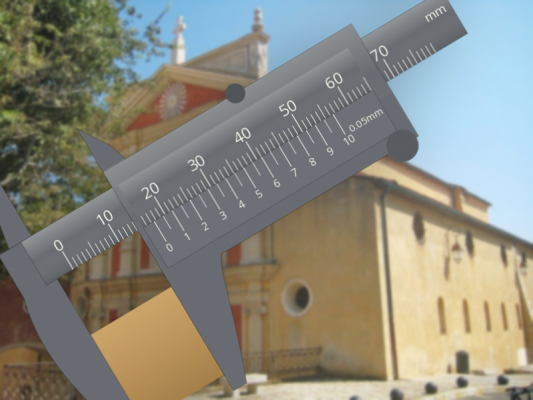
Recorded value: 17.6 mm
